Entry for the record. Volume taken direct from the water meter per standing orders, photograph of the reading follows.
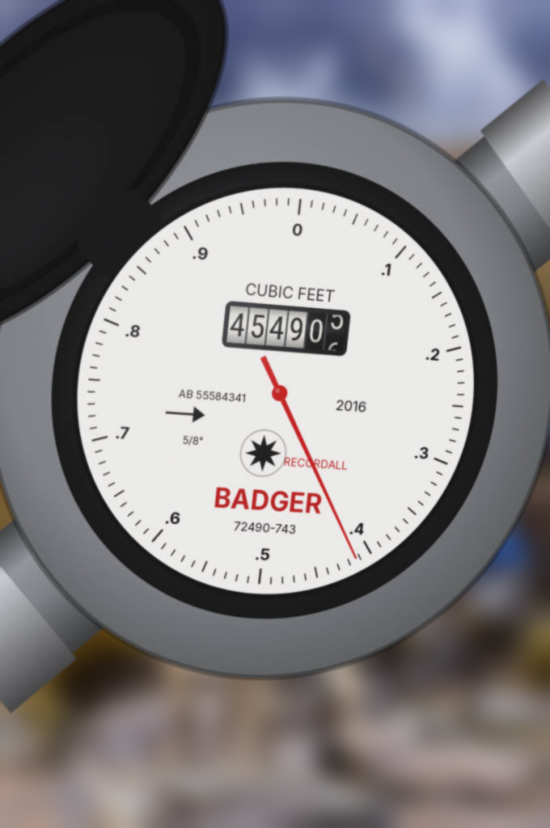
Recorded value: 454905.41 ft³
